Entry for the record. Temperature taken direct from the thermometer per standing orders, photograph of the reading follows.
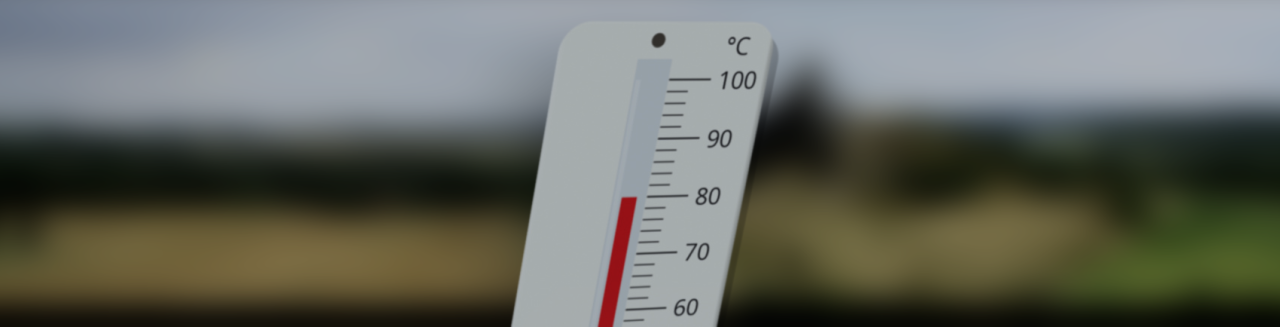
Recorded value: 80 °C
